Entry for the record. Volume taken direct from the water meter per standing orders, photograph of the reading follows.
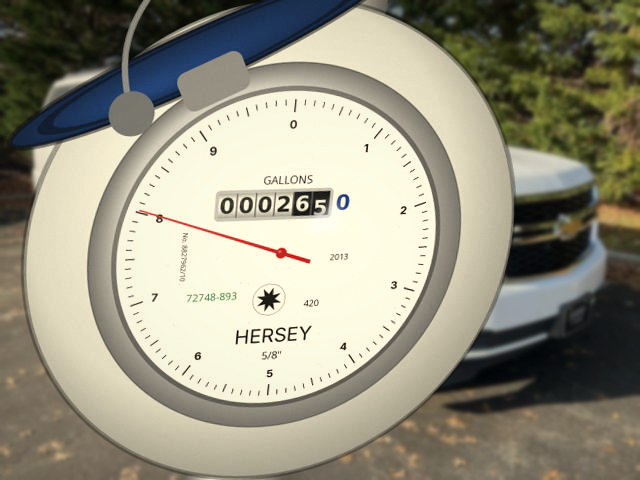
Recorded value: 2648.0 gal
